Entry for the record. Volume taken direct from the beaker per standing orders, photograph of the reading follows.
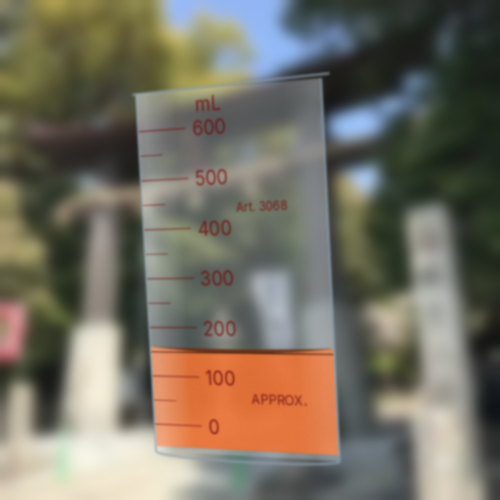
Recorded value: 150 mL
